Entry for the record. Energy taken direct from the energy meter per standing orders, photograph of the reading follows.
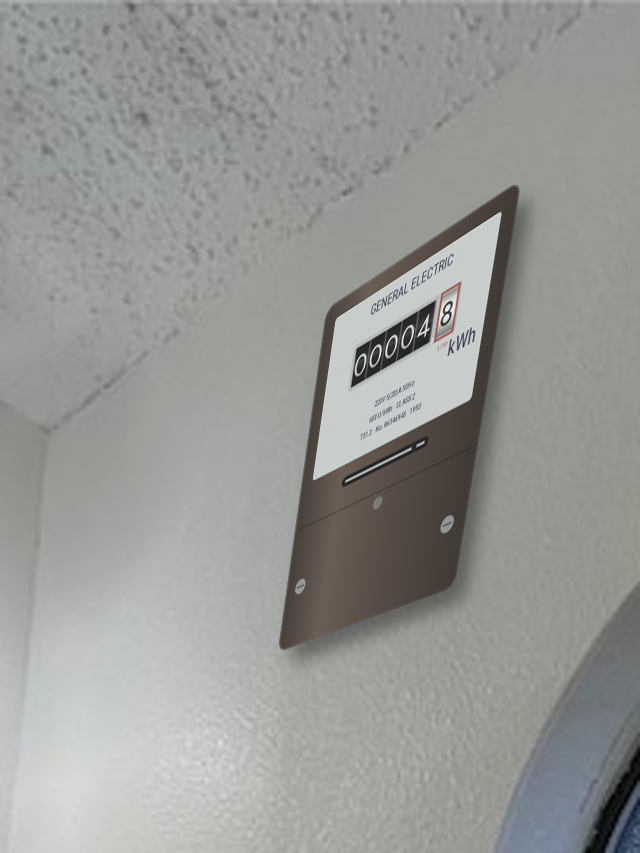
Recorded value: 4.8 kWh
